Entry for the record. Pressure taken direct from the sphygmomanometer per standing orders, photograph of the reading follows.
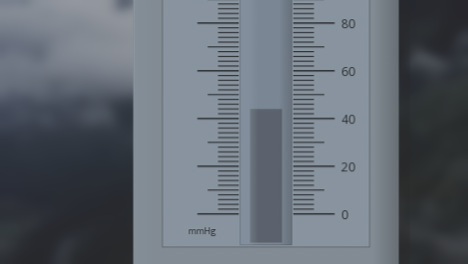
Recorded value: 44 mmHg
